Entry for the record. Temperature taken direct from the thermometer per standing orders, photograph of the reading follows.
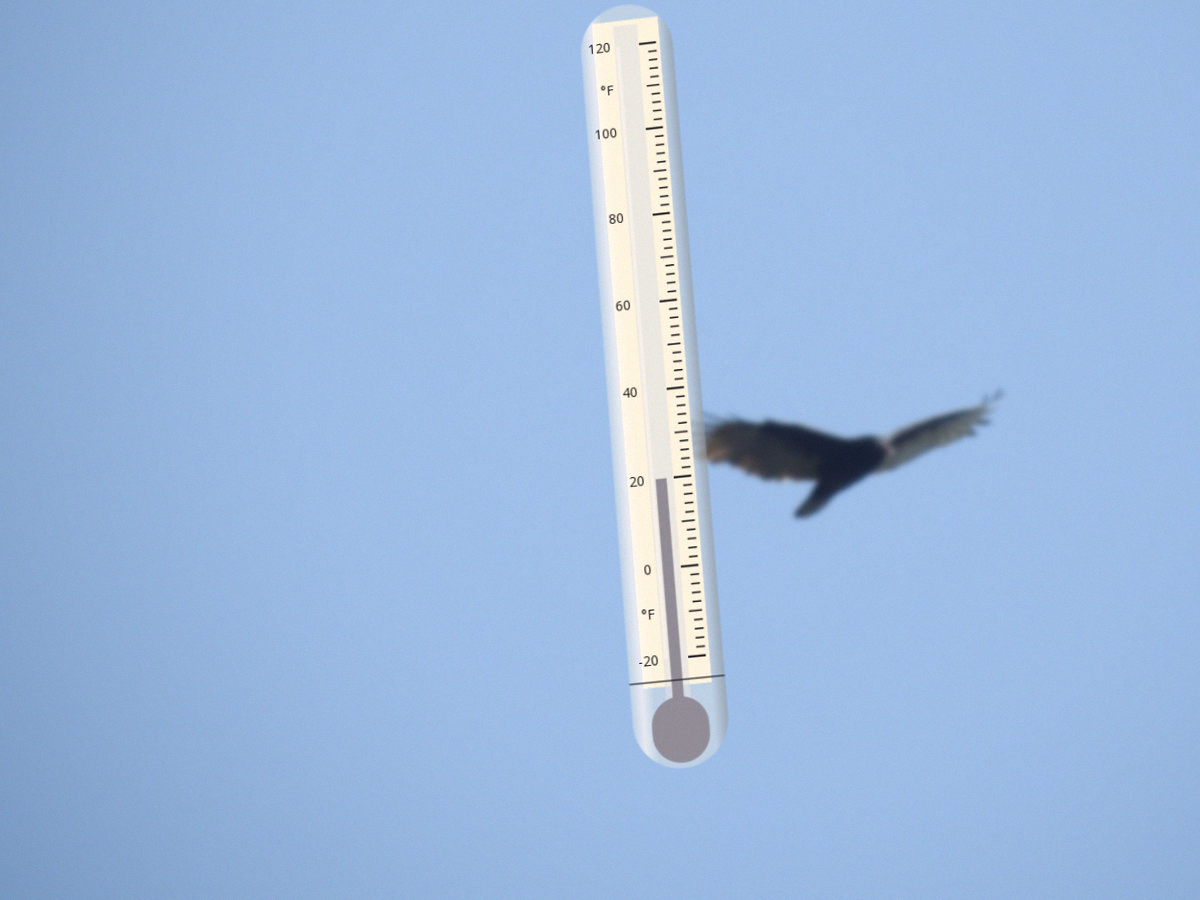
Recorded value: 20 °F
